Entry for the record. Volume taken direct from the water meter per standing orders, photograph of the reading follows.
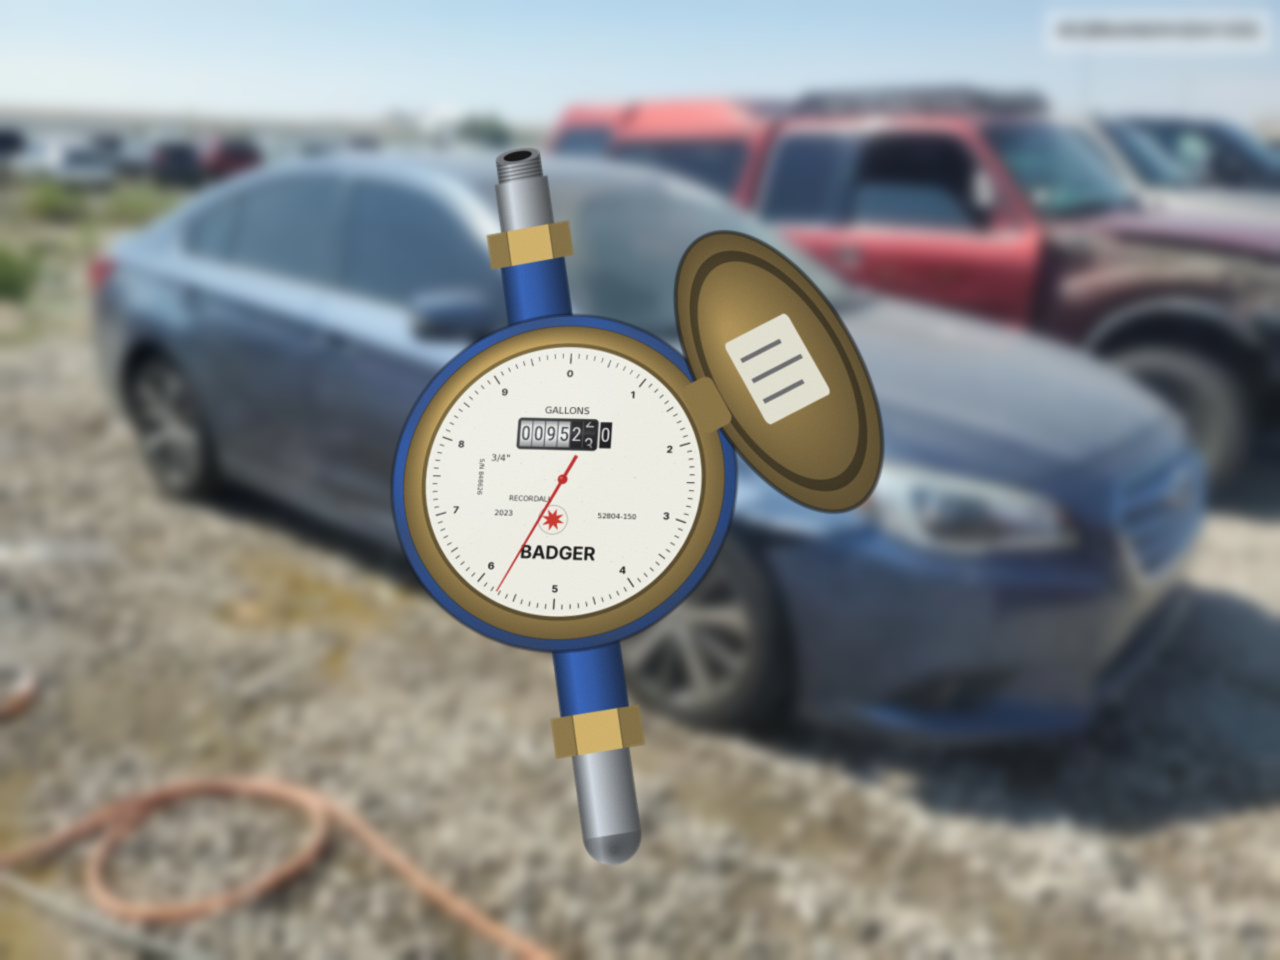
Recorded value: 95225.7 gal
